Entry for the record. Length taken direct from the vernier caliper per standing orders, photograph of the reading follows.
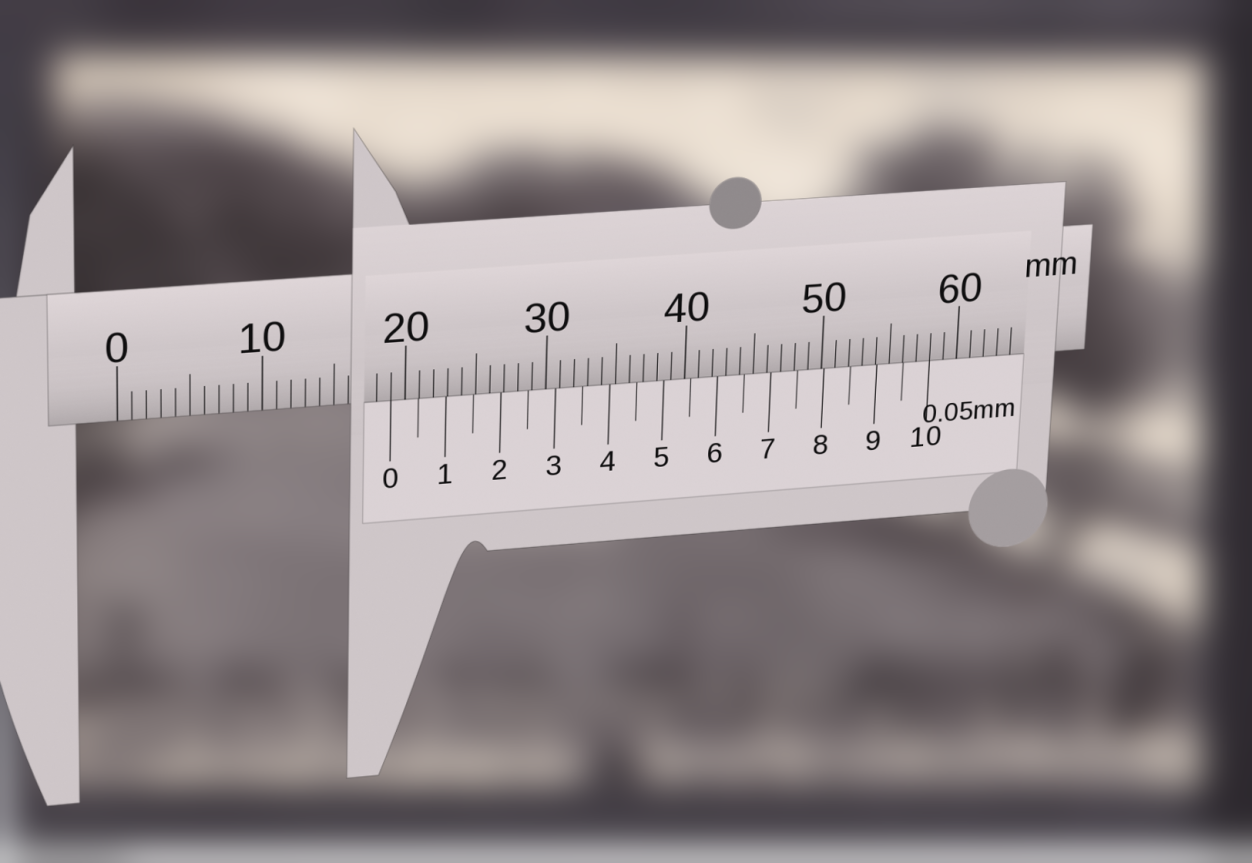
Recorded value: 19.0 mm
